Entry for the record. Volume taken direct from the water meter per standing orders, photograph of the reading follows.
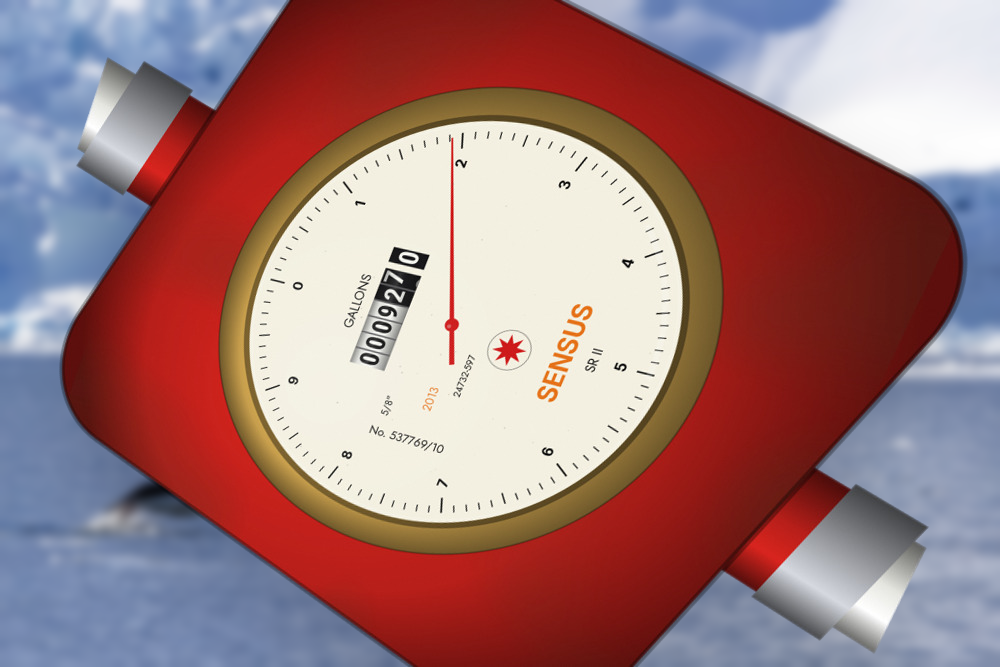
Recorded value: 9271.9 gal
